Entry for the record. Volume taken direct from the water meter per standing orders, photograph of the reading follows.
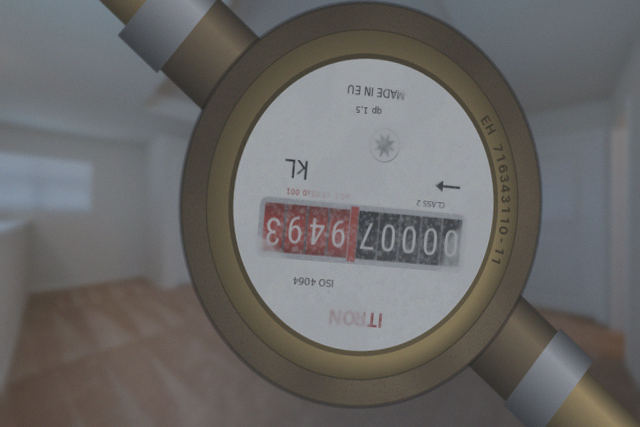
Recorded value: 7.9493 kL
